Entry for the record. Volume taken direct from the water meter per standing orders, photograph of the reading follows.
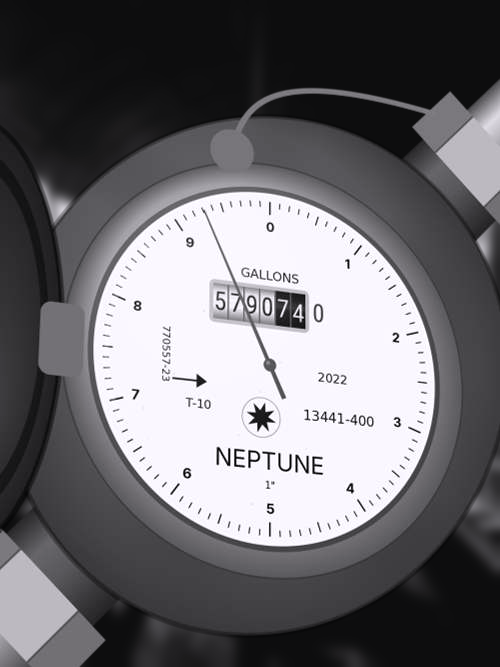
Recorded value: 5790739.3 gal
